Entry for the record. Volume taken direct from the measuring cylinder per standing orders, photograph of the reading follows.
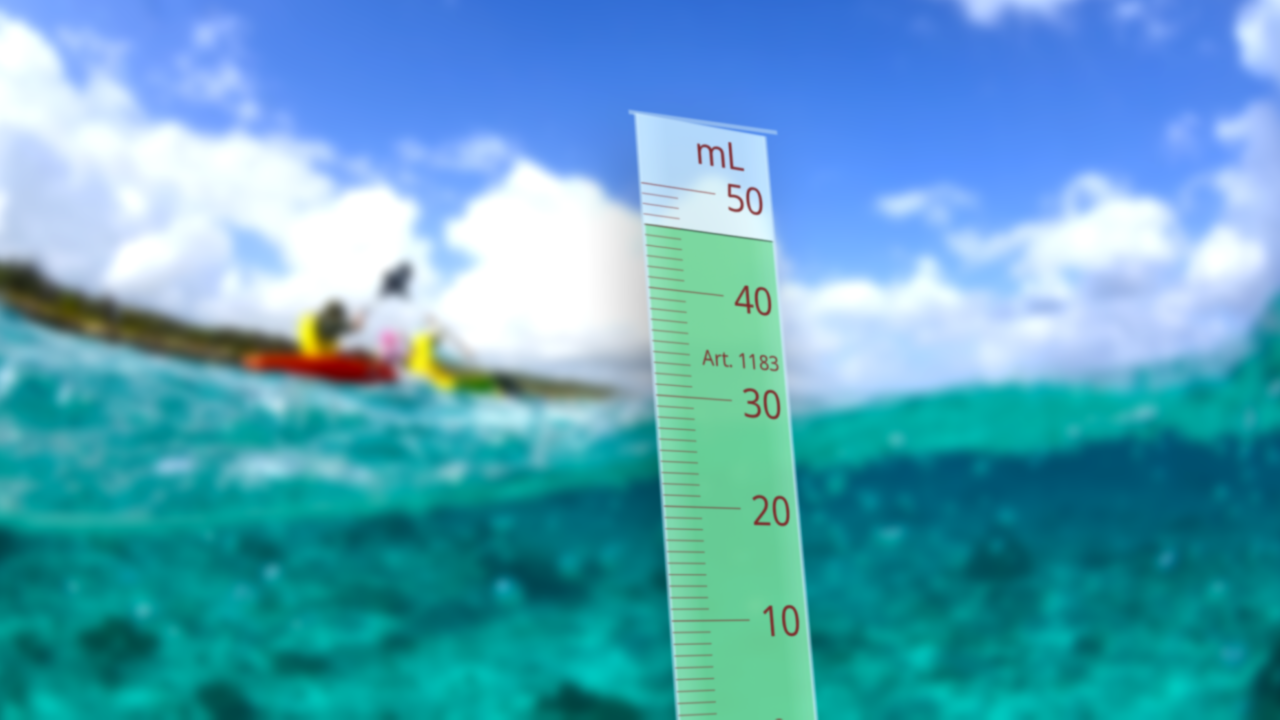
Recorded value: 46 mL
